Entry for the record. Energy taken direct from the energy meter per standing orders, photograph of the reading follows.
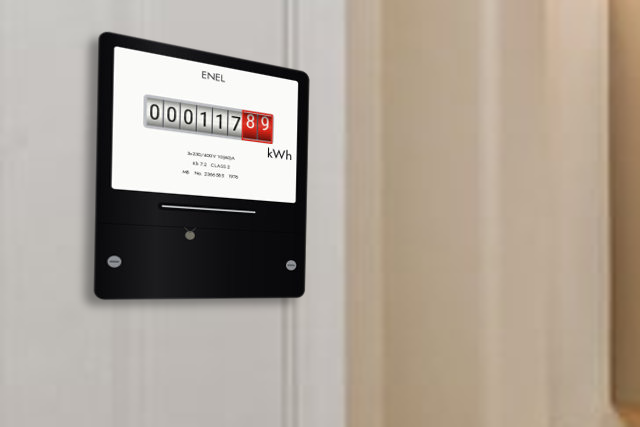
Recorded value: 117.89 kWh
